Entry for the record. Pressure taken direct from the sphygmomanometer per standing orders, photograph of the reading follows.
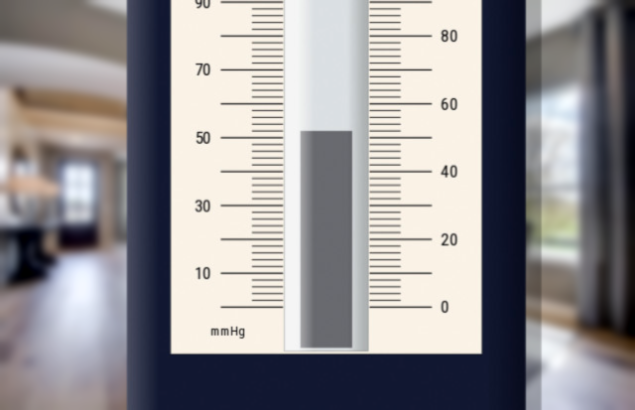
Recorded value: 52 mmHg
